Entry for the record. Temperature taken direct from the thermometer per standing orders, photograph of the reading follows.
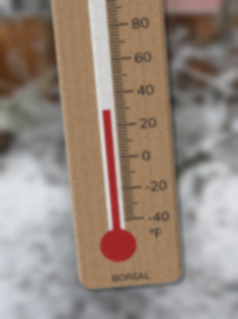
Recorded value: 30 °F
